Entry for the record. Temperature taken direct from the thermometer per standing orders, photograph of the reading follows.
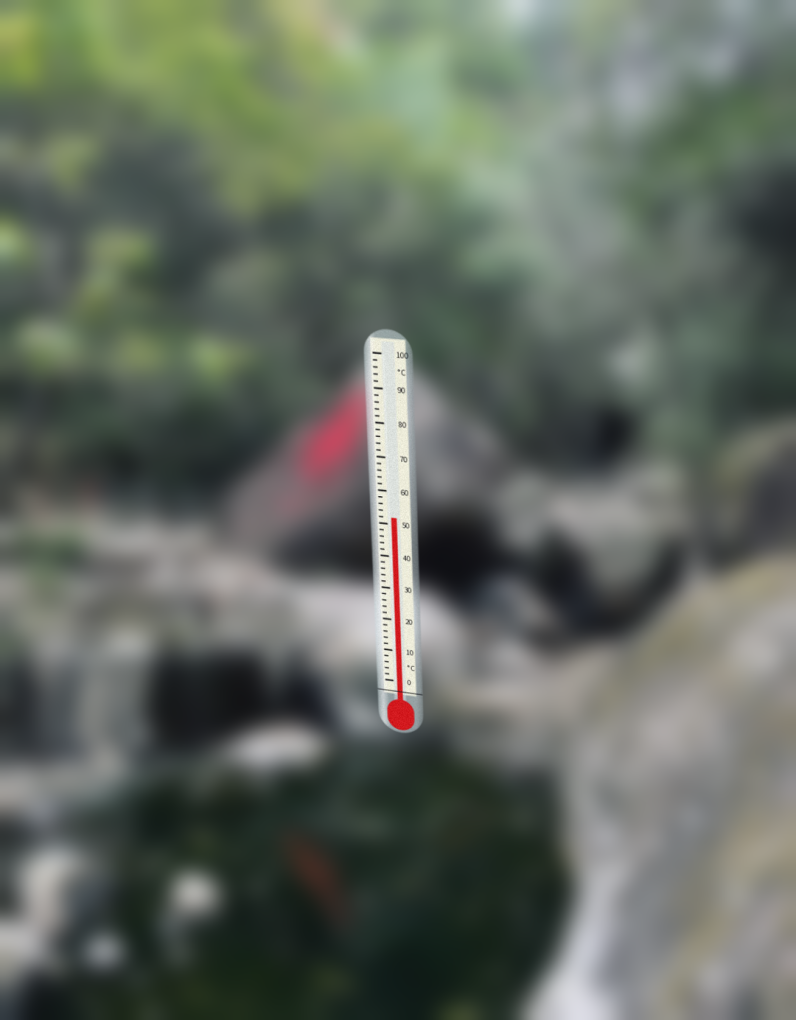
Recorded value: 52 °C
